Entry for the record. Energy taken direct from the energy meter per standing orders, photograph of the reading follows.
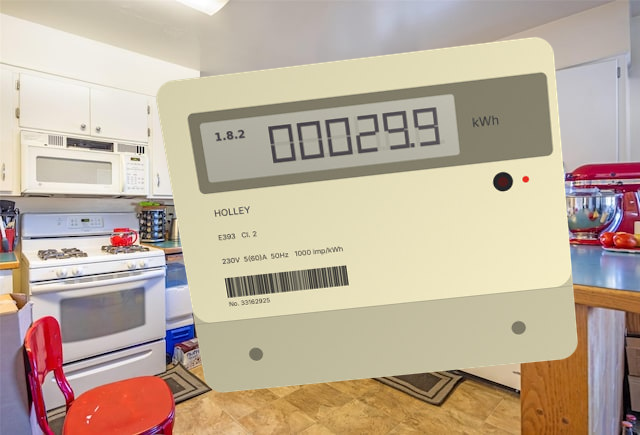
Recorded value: 29.9 kWh
